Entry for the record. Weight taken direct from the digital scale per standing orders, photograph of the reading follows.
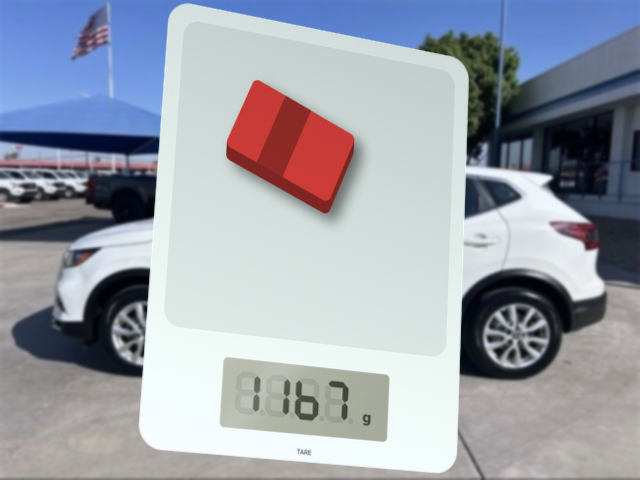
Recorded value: 1167 g
